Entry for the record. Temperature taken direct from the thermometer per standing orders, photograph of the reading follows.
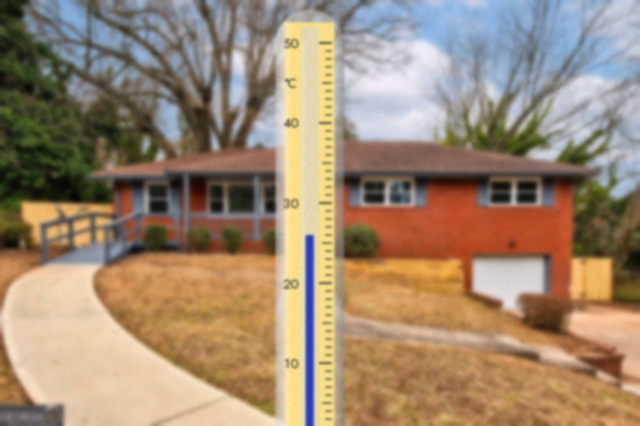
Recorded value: 26 °C
